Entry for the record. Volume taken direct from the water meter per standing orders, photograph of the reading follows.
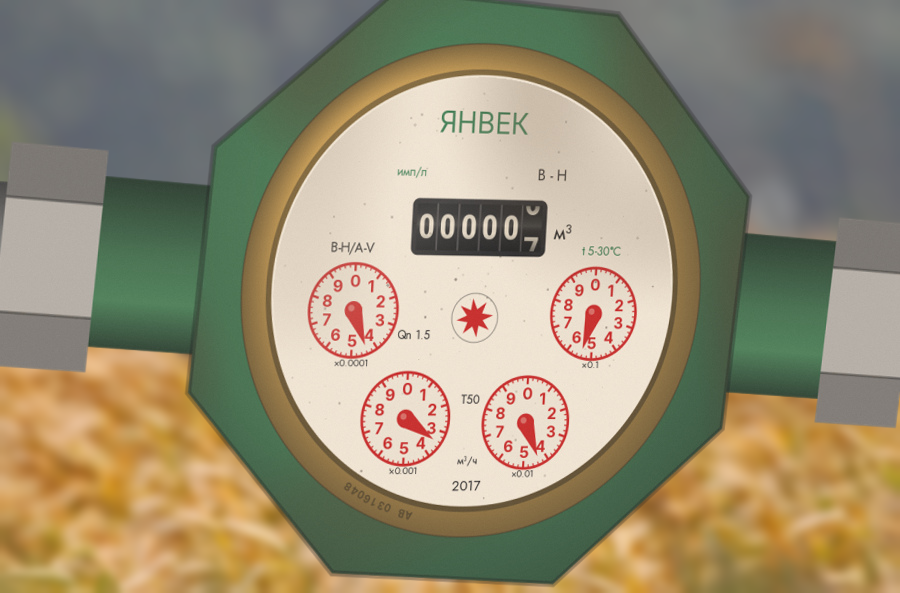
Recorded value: 6.5434 m³
